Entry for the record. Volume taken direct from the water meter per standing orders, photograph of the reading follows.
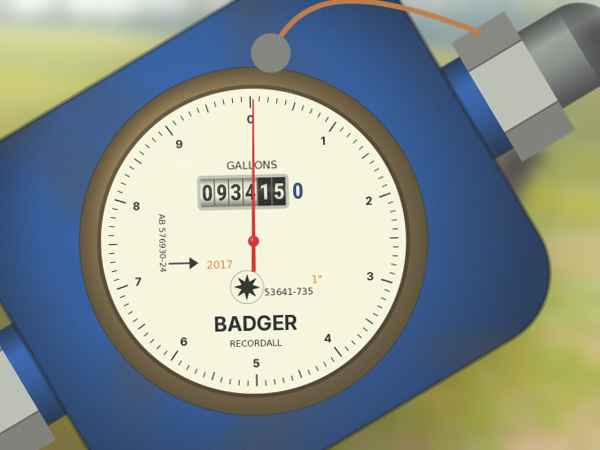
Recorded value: 934150.0 gal
